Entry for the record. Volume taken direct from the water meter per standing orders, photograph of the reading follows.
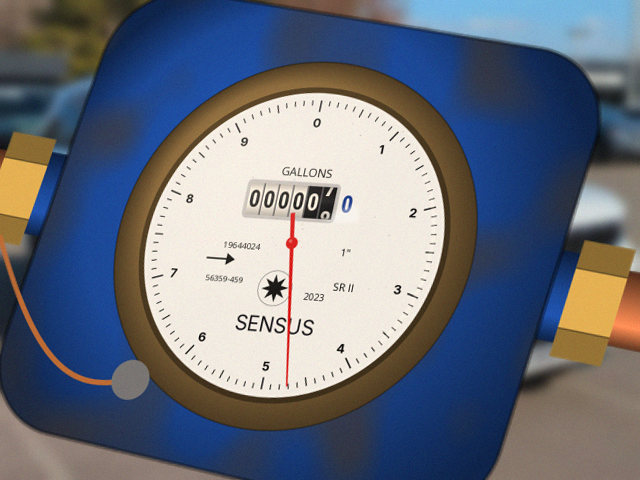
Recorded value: 74.7 gal
